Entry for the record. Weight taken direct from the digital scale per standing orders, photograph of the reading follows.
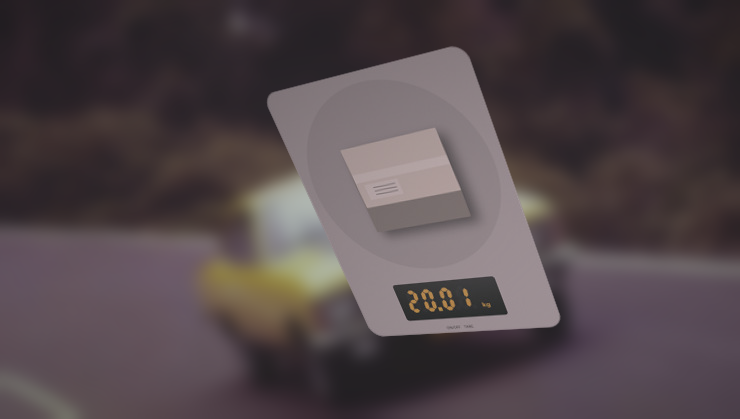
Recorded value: 20.01 kg
